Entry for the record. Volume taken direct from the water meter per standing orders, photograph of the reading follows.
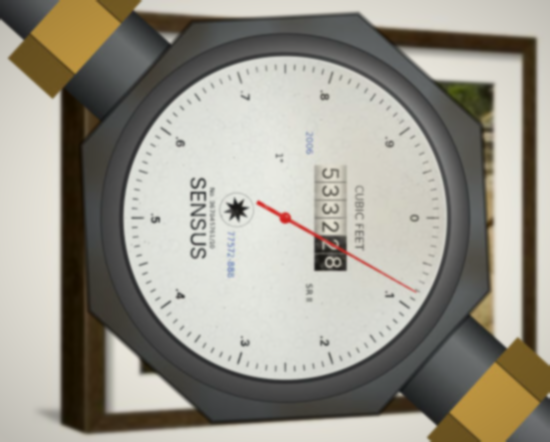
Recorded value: 533228.08 ft³
